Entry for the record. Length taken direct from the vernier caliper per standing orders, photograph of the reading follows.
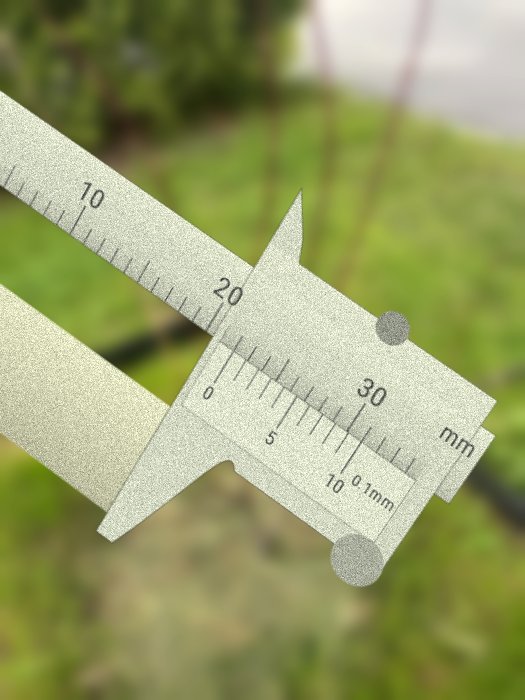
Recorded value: 22.0 mm
